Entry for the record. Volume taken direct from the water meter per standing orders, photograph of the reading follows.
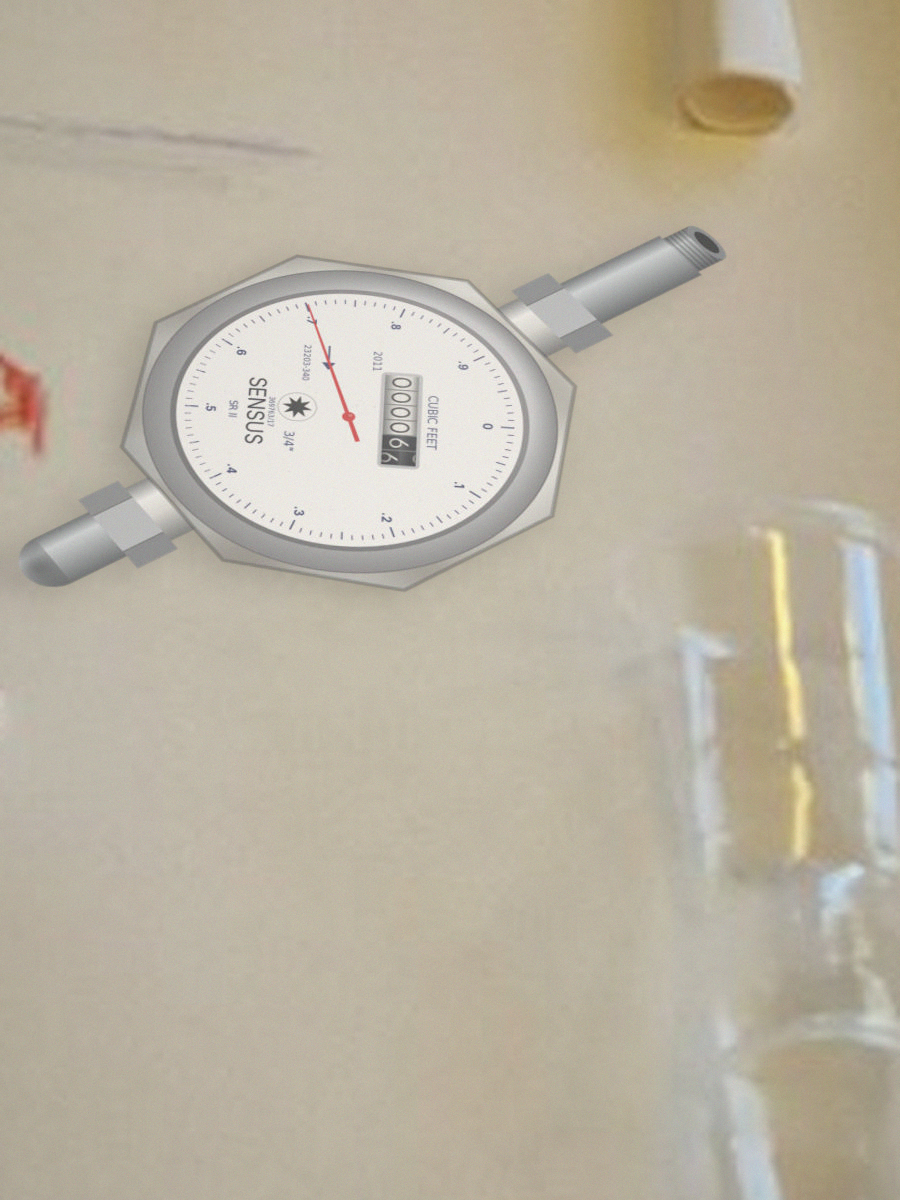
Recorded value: 65.70 ft³
